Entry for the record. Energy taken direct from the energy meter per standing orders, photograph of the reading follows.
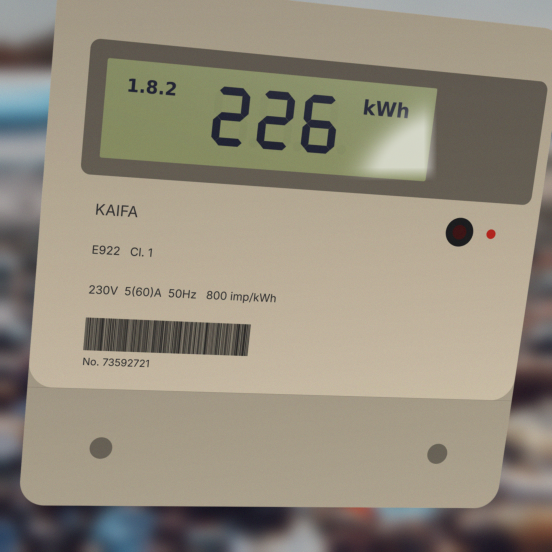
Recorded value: 226 kWh
